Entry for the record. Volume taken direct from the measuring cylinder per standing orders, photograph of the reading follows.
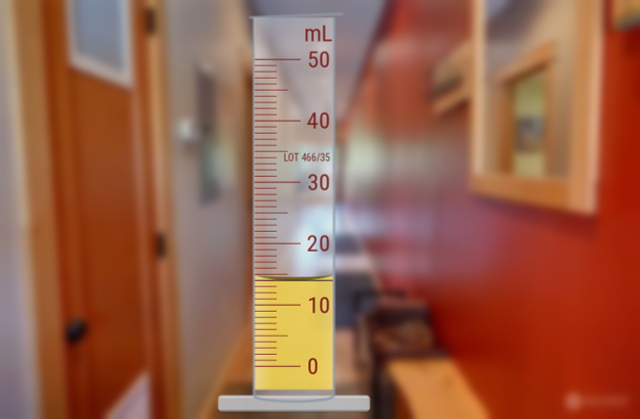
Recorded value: 14 mL
